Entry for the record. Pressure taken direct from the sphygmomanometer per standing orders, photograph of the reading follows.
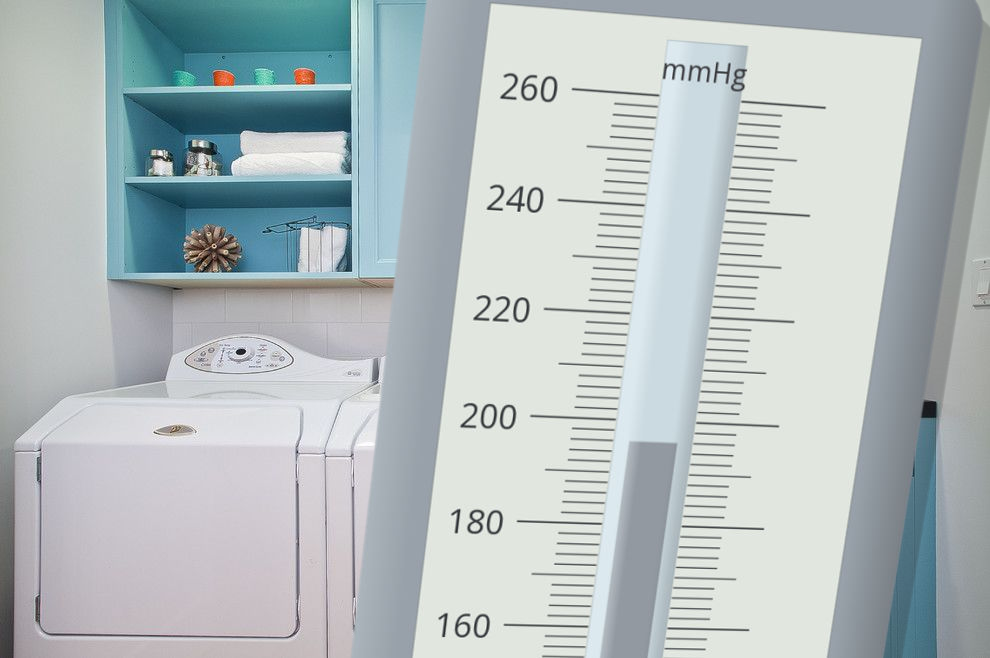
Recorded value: 196 mmHg
